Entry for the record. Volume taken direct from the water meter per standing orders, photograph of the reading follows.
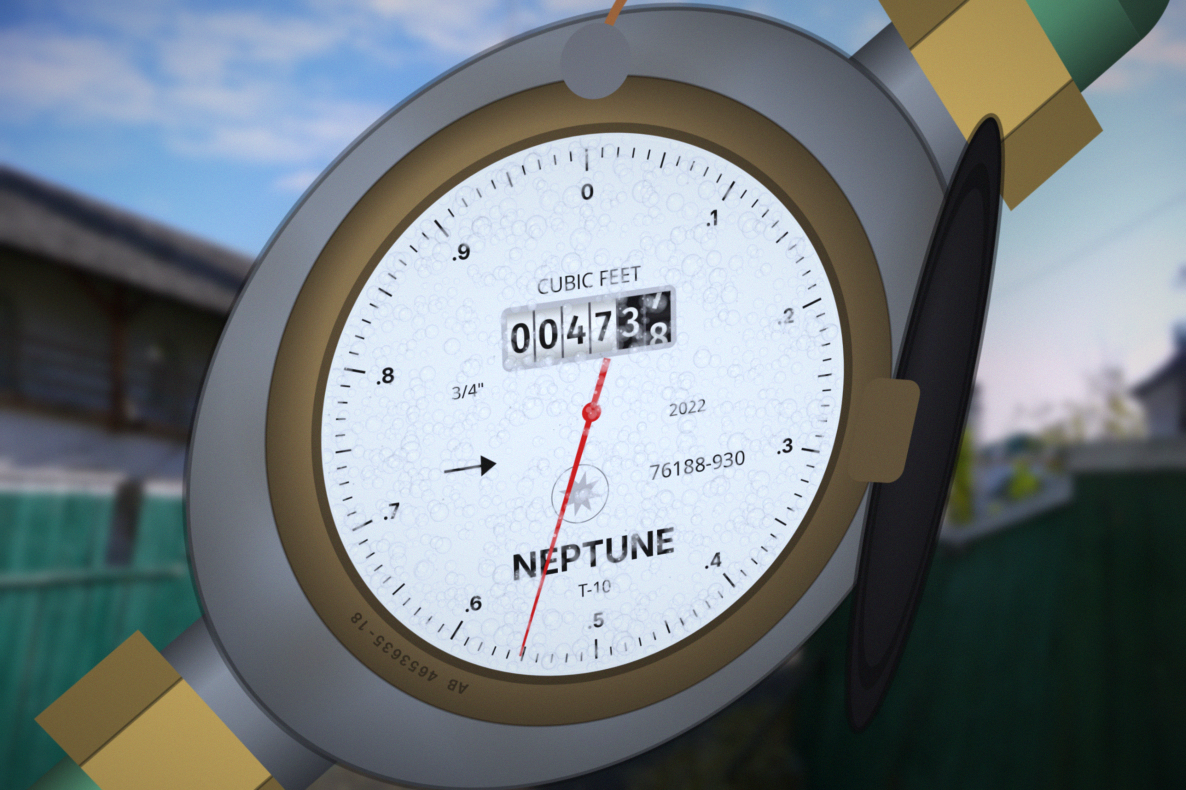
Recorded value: 4737.55 ft³
